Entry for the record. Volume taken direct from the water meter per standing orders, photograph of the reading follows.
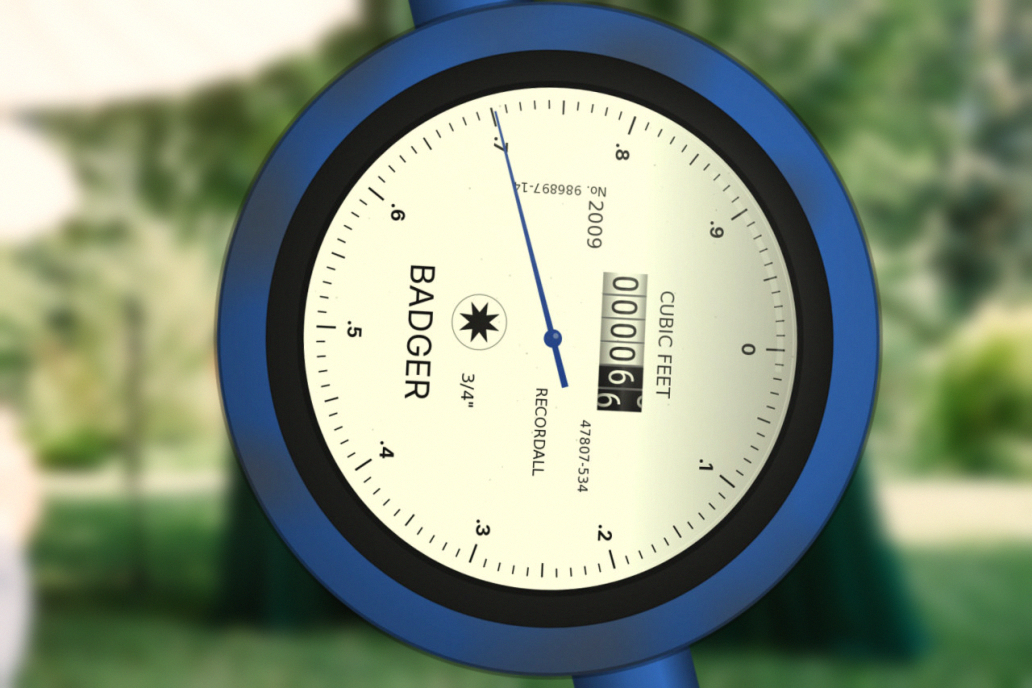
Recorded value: 65.70 ft³
